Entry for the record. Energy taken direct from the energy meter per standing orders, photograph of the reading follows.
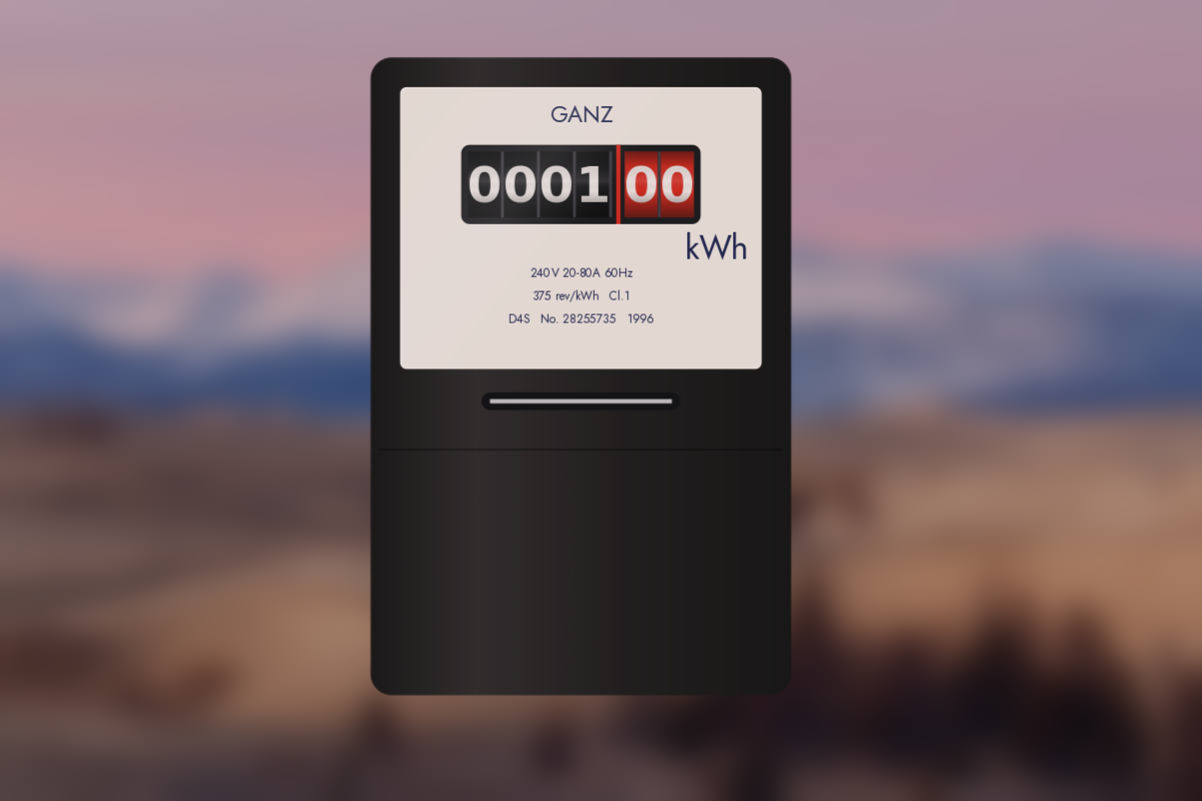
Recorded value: 1.00 kWh
